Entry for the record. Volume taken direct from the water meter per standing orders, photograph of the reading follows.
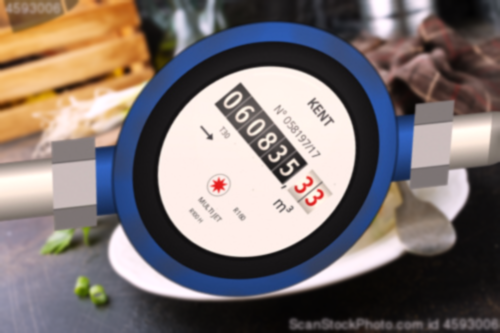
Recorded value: 60835.33 m³
